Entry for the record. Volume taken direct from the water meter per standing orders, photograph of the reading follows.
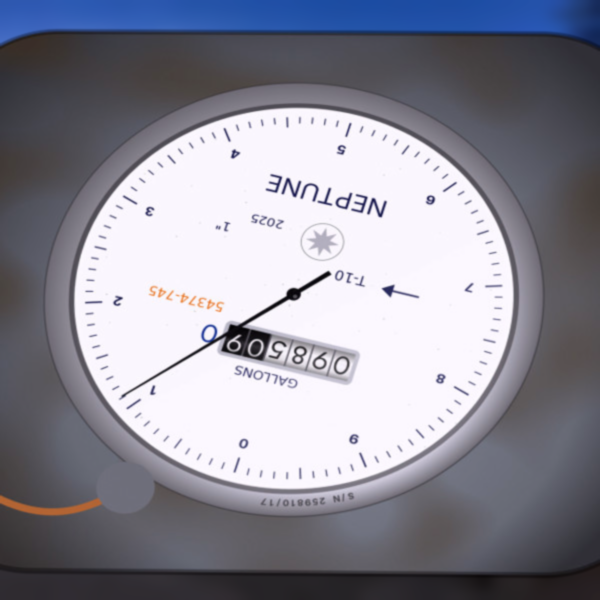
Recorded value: 985091.1 gal
